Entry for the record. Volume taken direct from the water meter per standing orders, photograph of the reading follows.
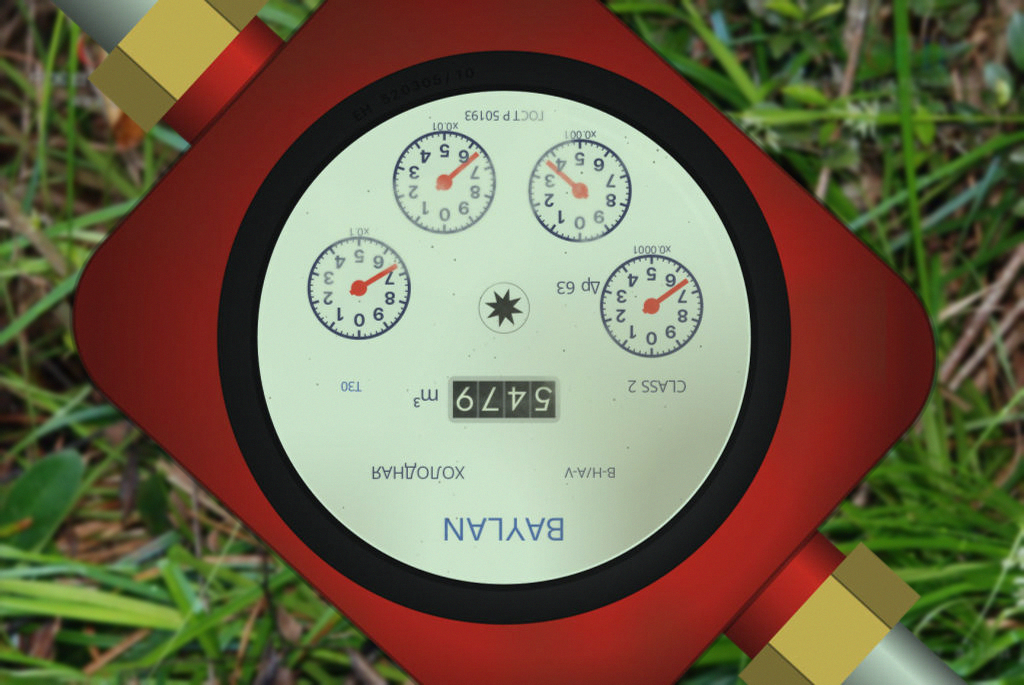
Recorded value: 5479.6636 m³
